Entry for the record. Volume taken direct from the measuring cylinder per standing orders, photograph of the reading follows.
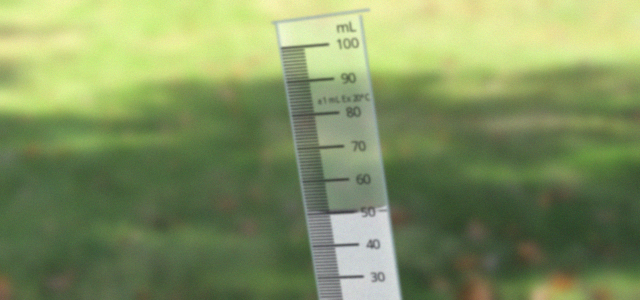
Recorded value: 50 mL
